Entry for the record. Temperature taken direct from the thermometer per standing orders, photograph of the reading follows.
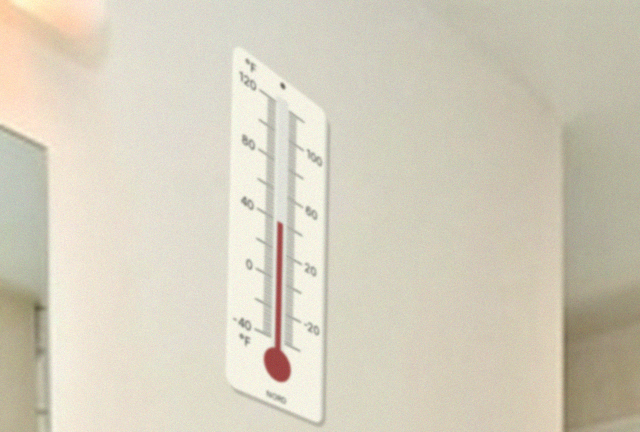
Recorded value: 40 °F
